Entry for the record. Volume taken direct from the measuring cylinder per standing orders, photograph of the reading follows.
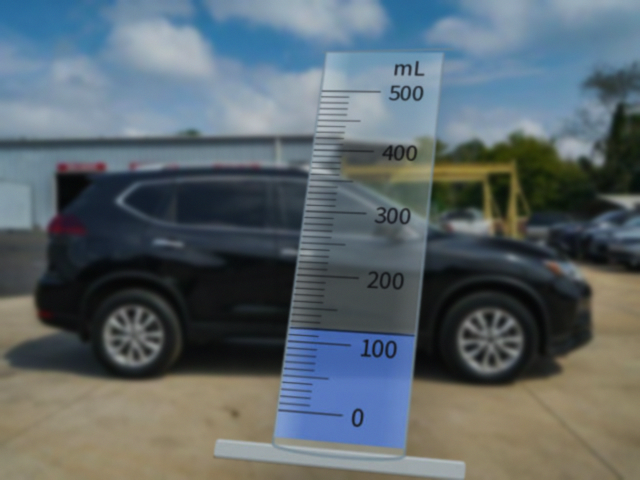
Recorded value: 120 mL
